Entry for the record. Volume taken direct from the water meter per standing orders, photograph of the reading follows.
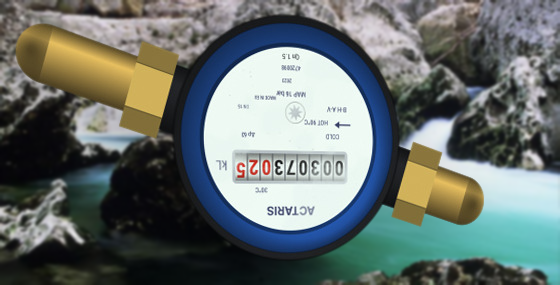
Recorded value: 3073.025 kL
